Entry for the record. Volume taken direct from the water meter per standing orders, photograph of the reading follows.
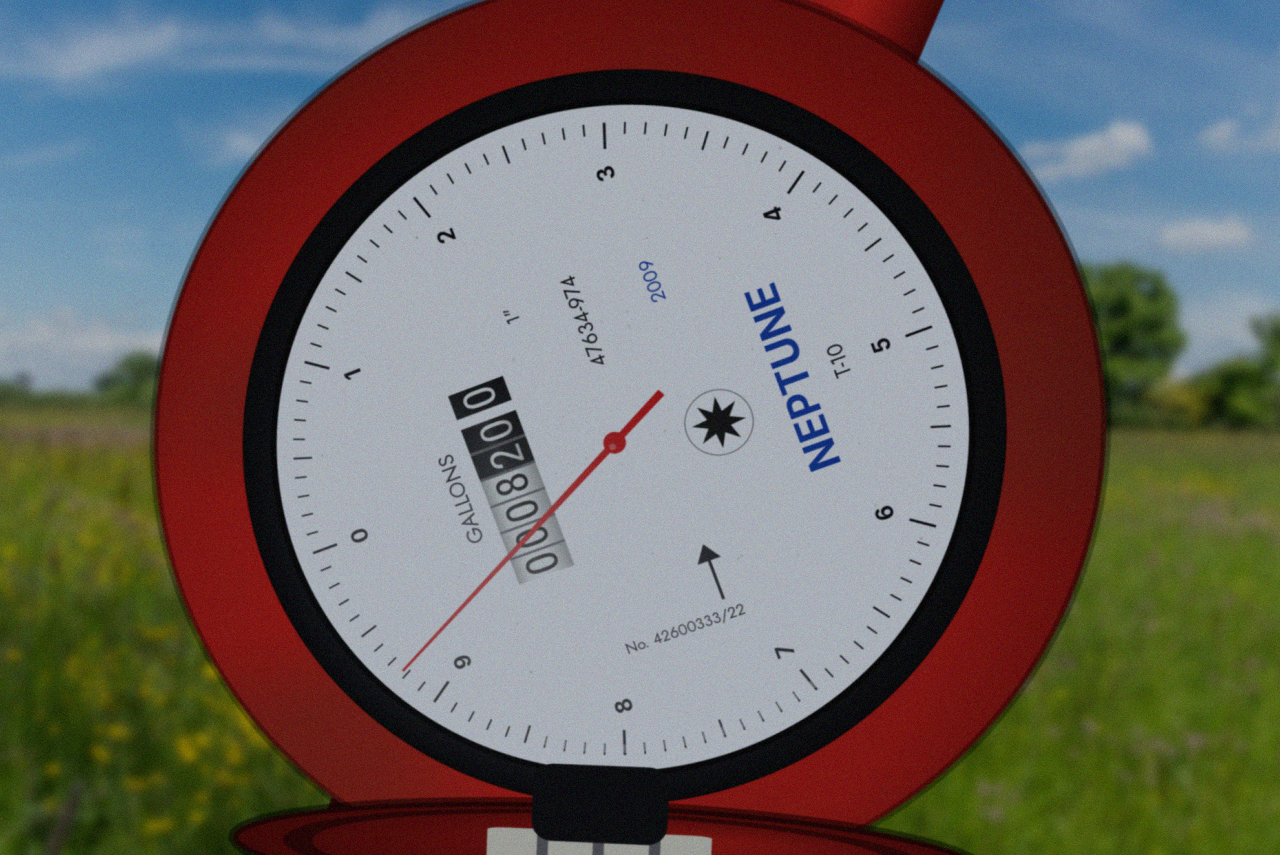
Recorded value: 8199.2 gal
